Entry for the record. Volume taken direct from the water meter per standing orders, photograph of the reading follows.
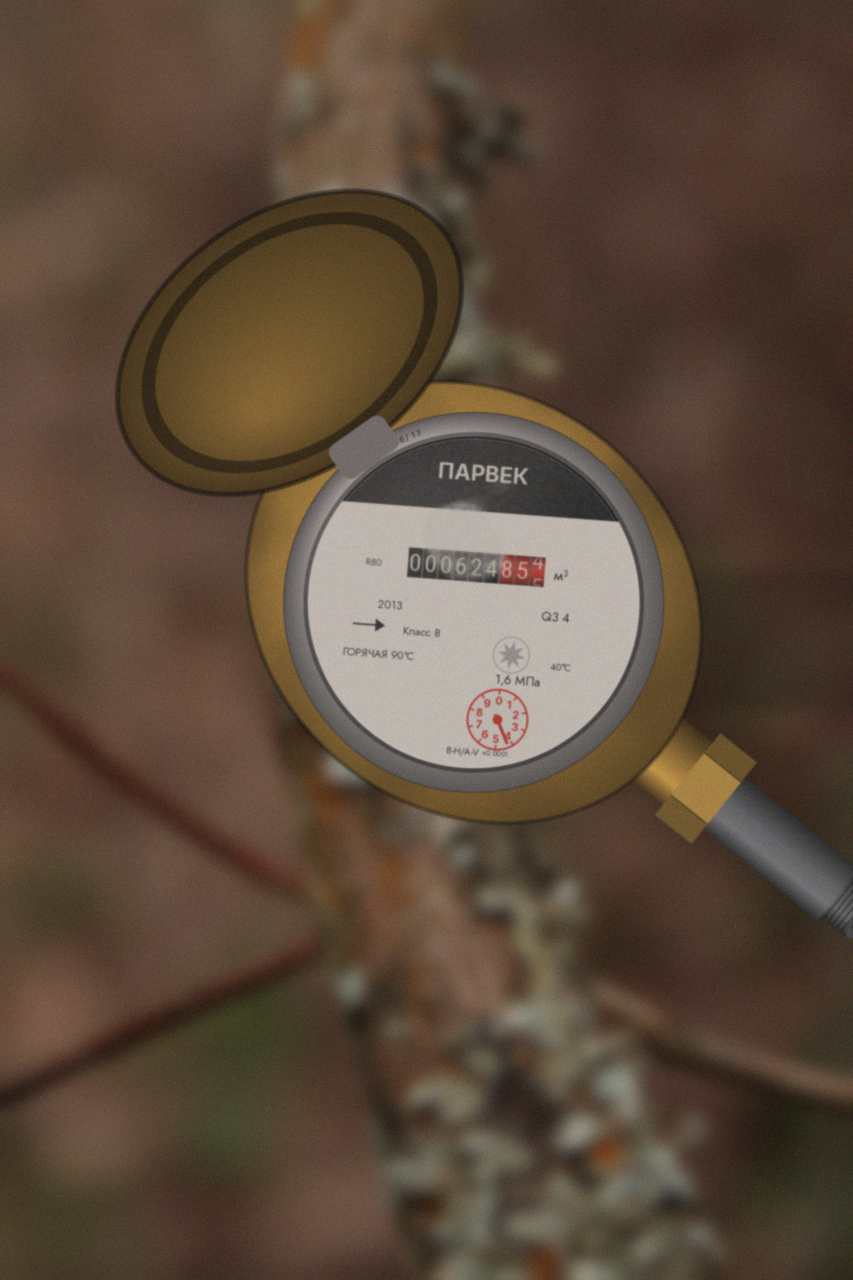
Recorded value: 624.8544 m³
